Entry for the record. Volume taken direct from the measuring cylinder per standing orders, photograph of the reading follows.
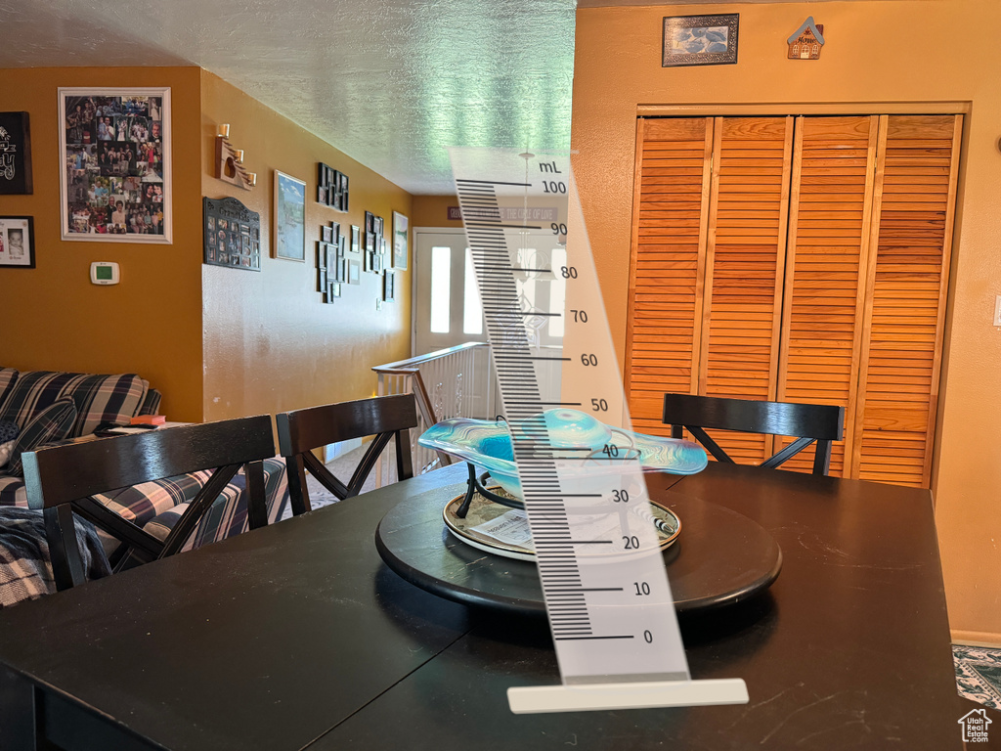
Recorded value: 38 mL
